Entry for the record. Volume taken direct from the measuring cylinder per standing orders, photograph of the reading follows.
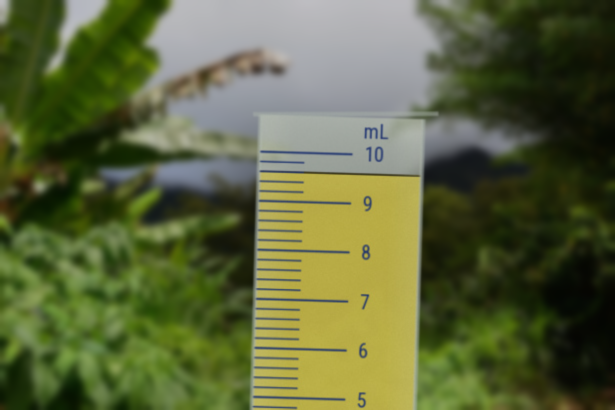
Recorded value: 9.6 mL
